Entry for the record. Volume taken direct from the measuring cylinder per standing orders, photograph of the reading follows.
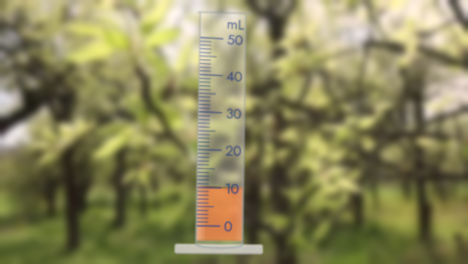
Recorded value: 10 mL
